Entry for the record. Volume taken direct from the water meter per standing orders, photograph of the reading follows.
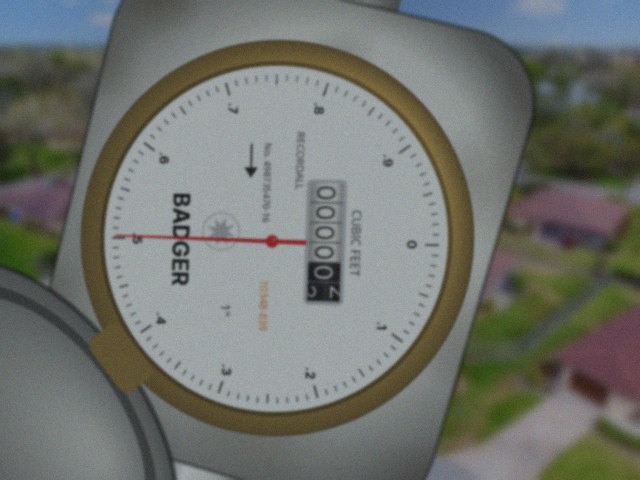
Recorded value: 2.50 ft³
